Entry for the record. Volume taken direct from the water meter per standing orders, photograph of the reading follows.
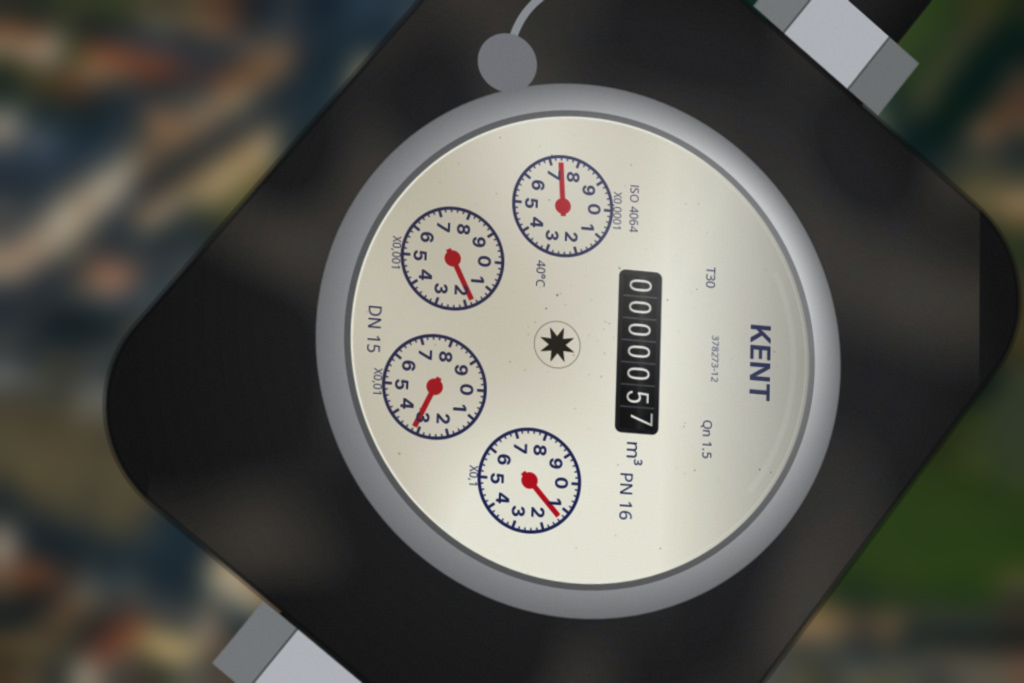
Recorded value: 57.1317 m³
